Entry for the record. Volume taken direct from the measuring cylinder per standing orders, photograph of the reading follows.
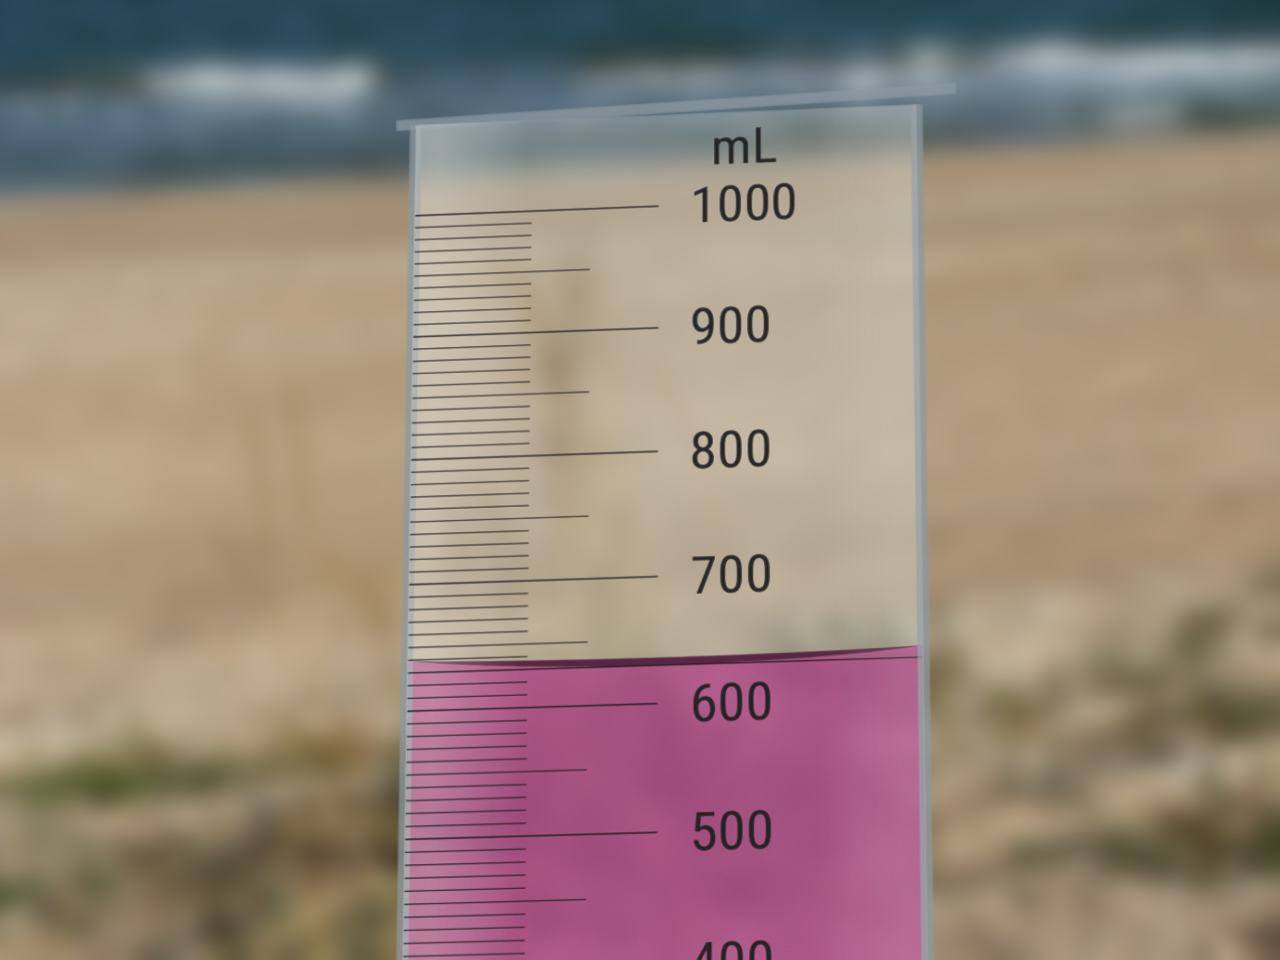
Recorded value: 630 mL
